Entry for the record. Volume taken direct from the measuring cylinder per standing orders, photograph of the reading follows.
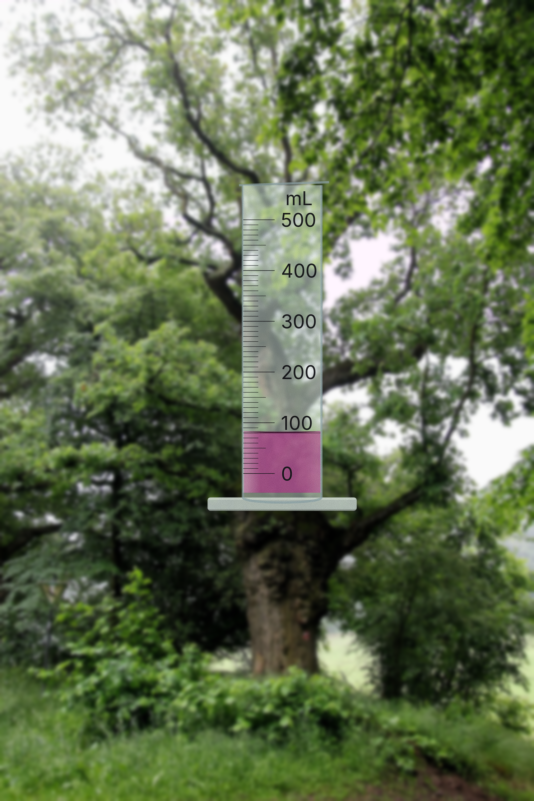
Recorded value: 80 mL
